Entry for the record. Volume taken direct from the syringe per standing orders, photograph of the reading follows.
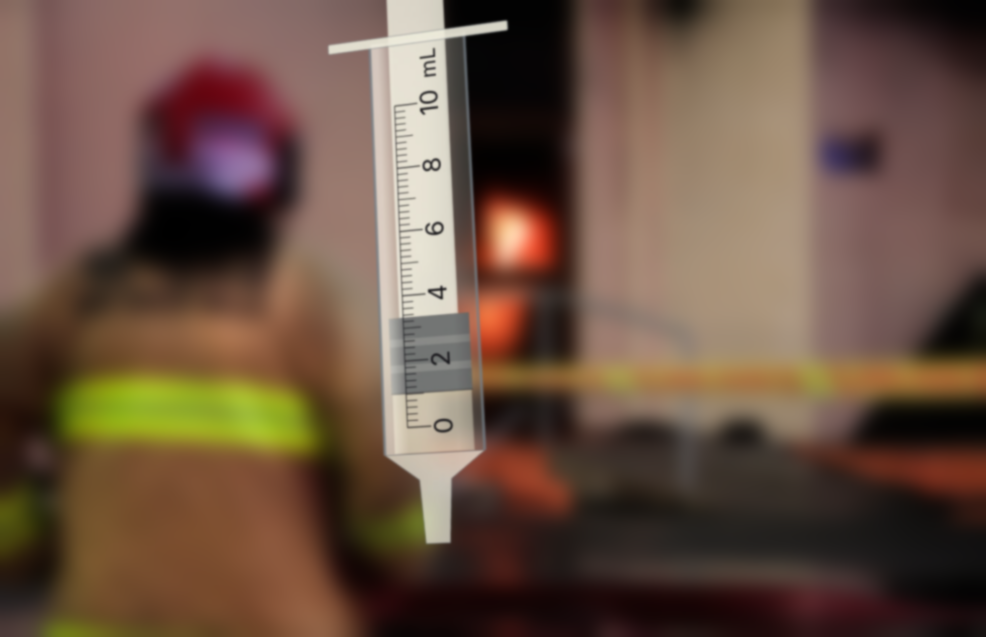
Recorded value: 1 mL
